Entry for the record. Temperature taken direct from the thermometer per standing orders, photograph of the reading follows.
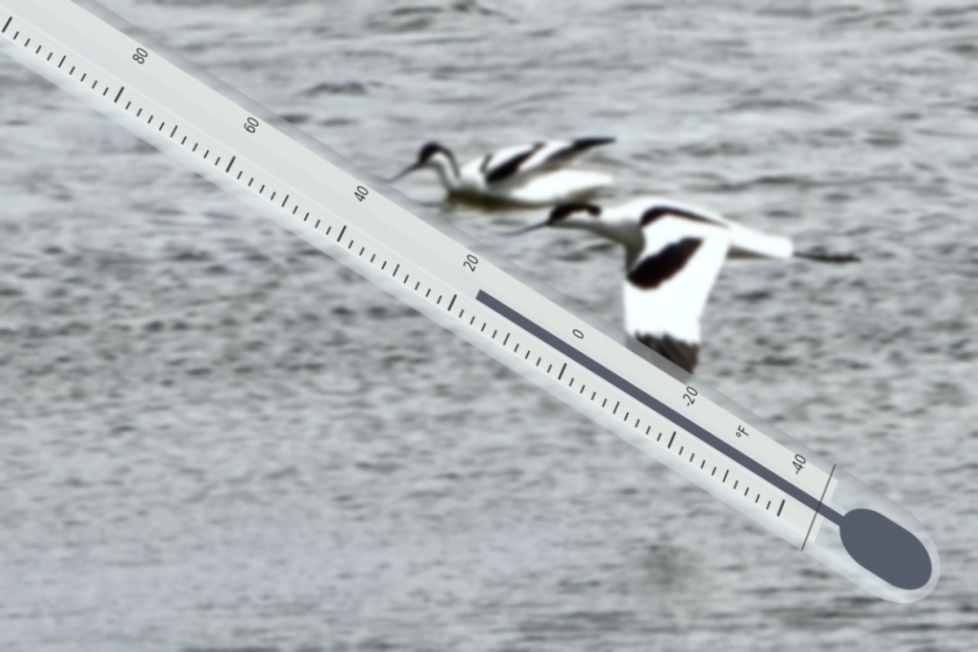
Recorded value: 17 °F
